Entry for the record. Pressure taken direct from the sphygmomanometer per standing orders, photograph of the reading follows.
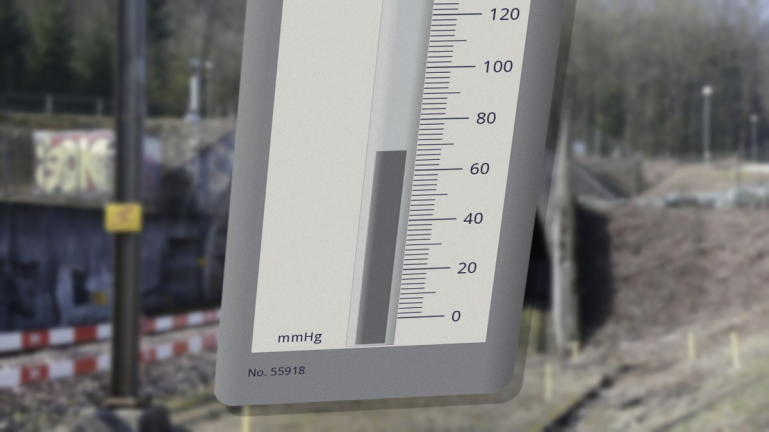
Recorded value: 68 mmHg
